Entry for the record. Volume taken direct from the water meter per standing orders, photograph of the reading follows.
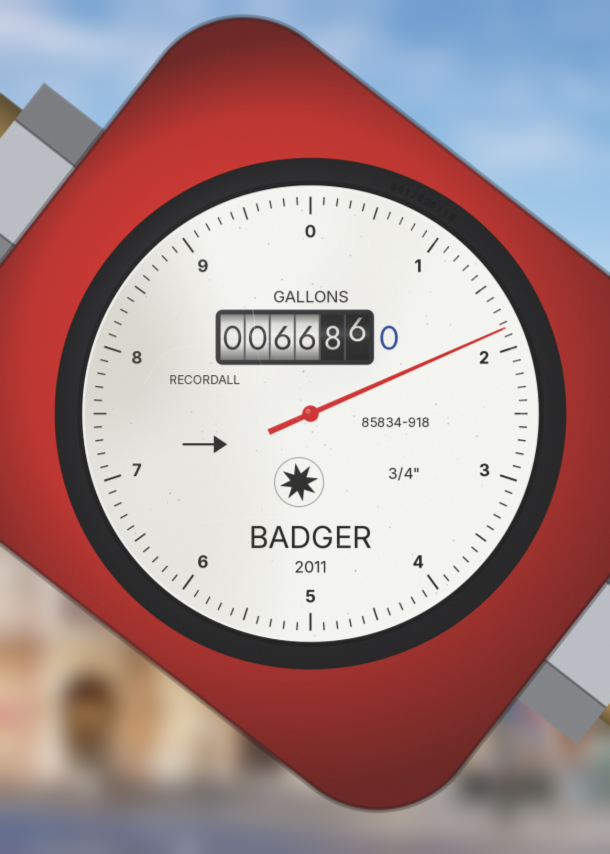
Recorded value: 66861.8 gal
